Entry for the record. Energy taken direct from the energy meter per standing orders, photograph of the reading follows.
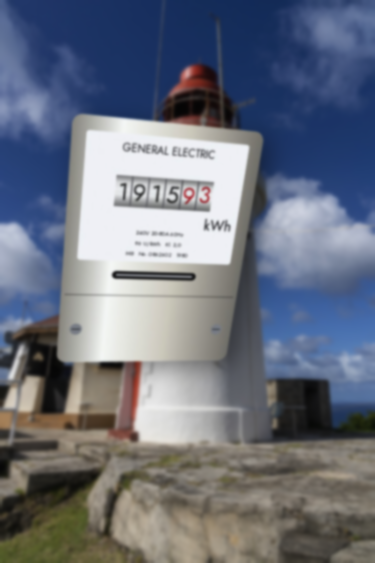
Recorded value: 1915.93 kWh
